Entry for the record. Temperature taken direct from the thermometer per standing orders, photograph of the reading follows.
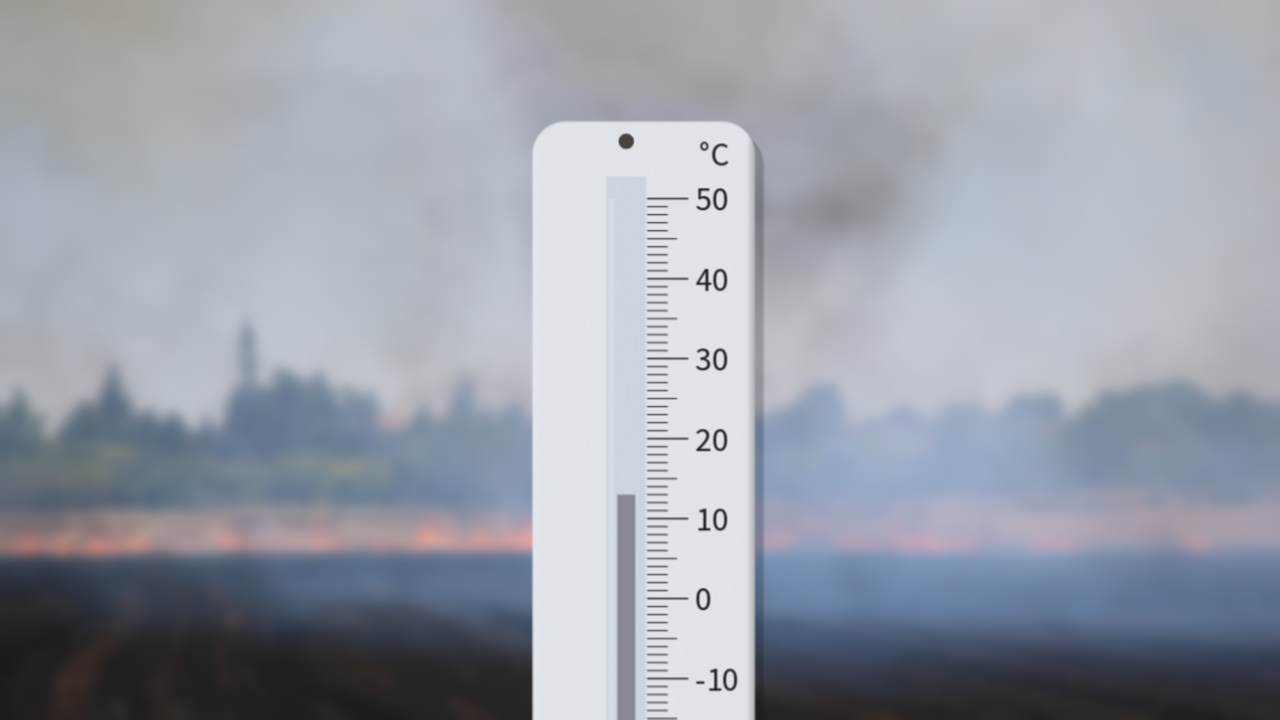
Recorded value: 13 °C
